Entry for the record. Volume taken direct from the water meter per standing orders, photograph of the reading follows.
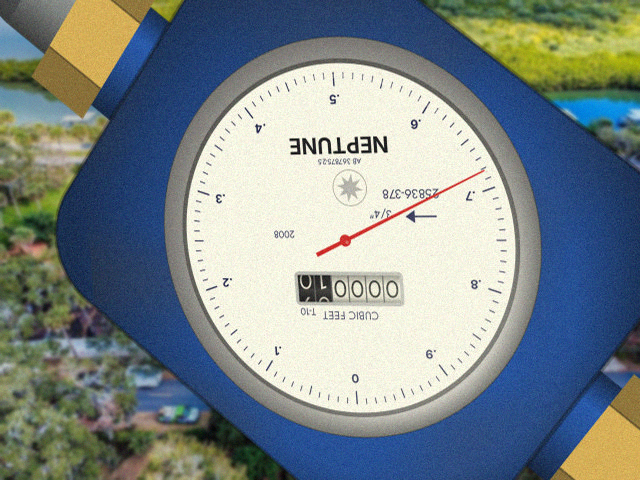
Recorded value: 9.68 ft³
